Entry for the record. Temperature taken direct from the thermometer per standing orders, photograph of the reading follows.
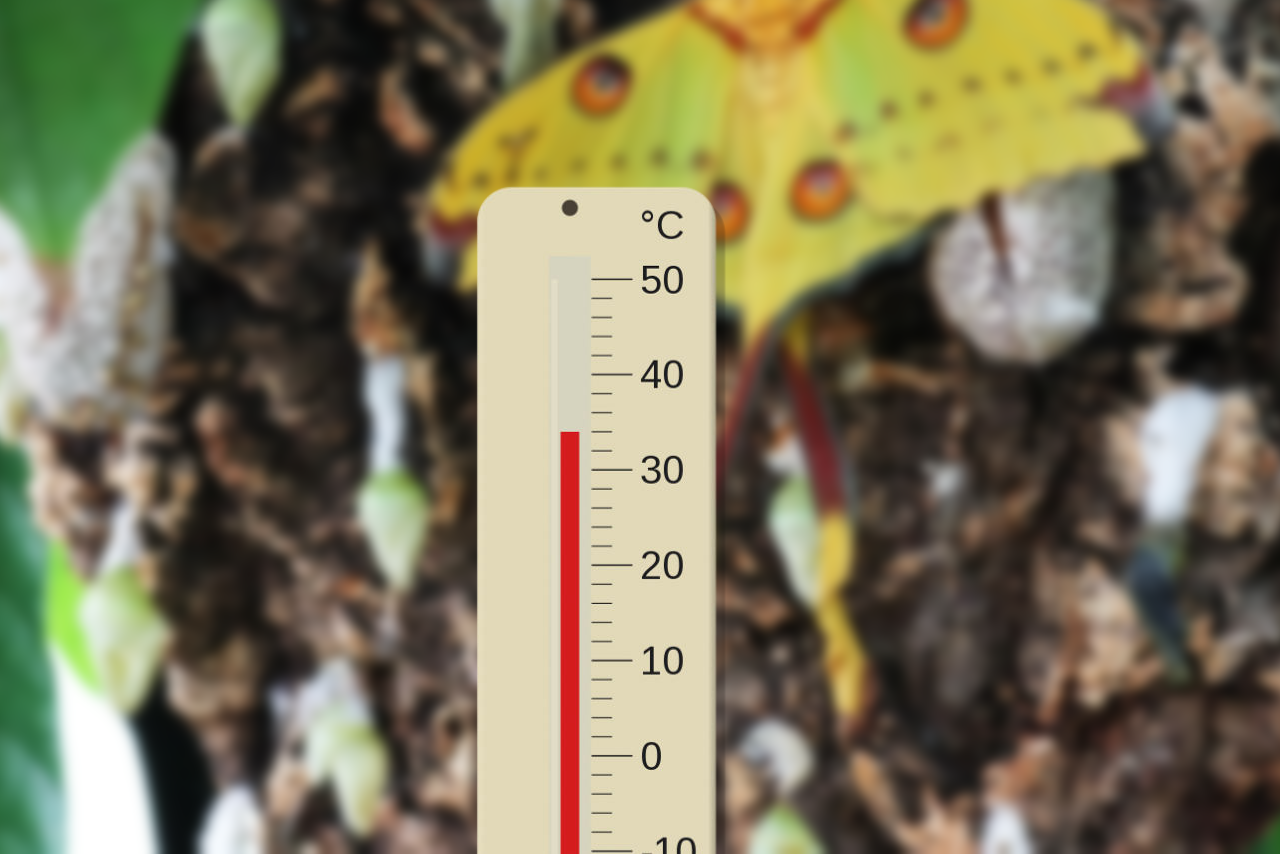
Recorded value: 34 °C
